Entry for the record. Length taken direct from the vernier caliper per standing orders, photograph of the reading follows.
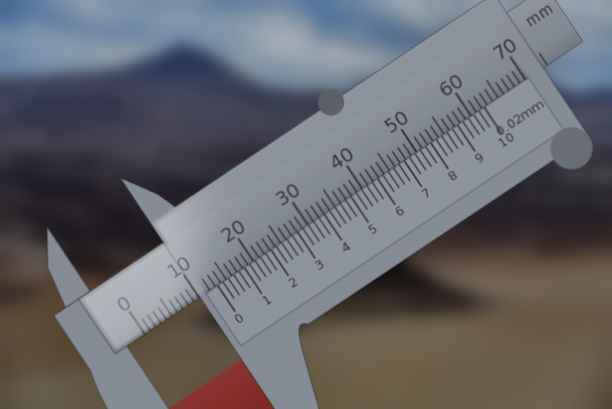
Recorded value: 13.4 mm
